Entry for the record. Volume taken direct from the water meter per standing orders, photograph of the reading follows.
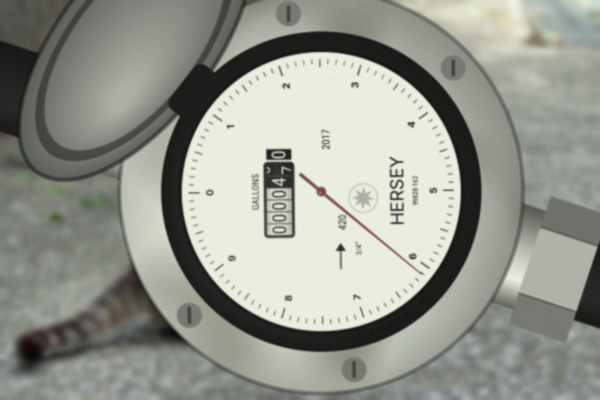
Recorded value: 466.1 gal
